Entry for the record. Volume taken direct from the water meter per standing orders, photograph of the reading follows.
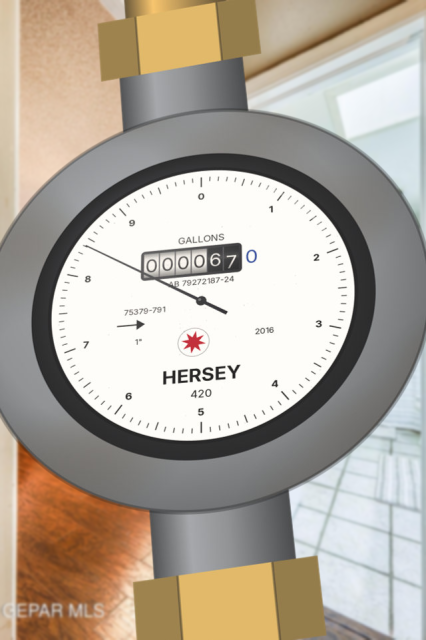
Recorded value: 668.4 gal
